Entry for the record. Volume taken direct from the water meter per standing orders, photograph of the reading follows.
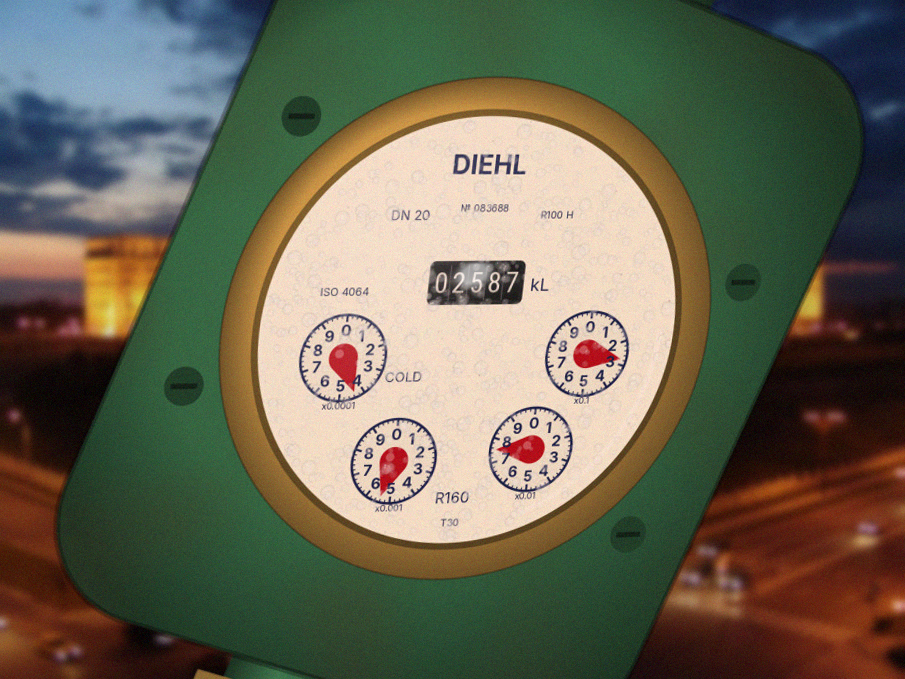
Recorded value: 2587.2754 kL
